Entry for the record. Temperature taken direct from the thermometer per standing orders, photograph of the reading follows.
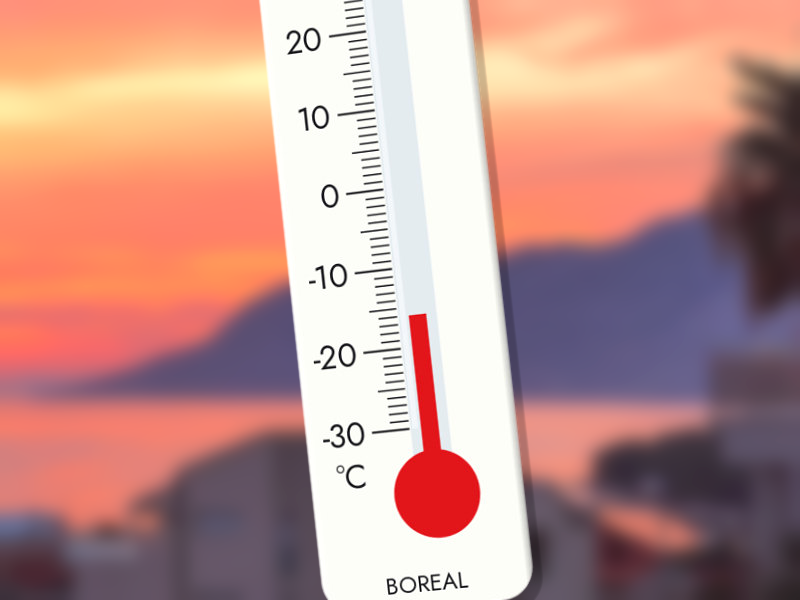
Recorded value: -16 °C
